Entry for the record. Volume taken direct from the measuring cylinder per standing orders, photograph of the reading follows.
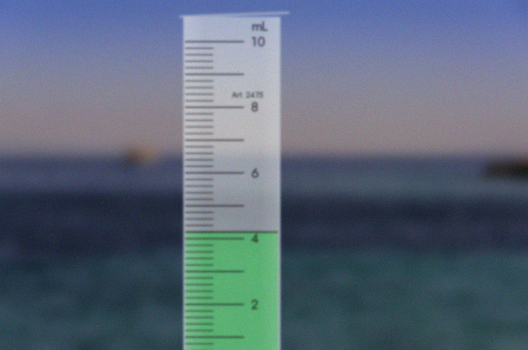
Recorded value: 4.2 mL
